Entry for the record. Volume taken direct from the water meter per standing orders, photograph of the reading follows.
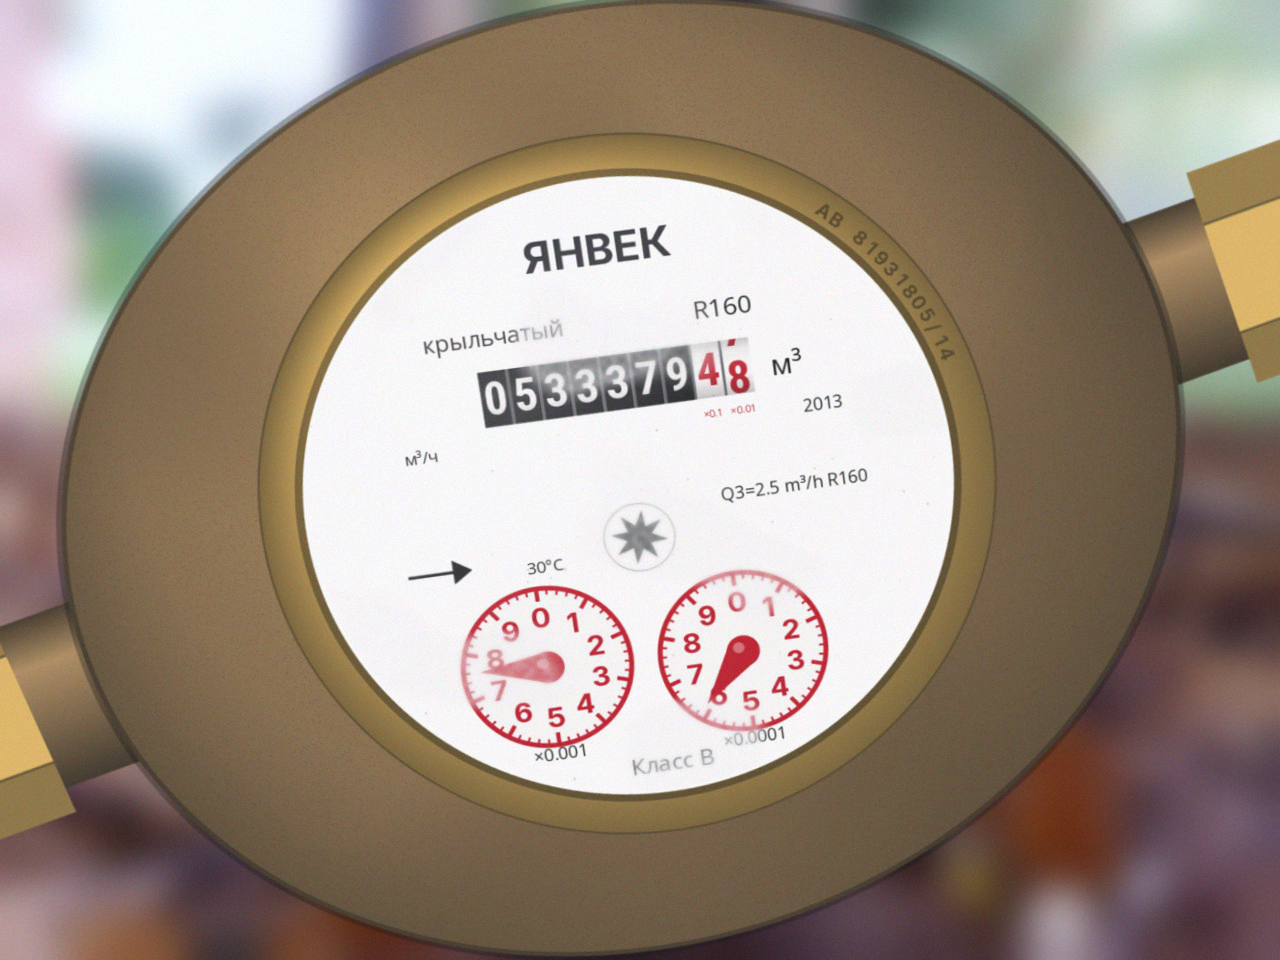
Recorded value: 533379.4776 m³
